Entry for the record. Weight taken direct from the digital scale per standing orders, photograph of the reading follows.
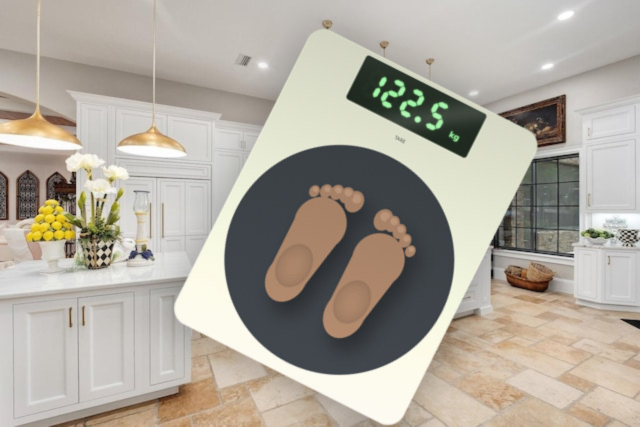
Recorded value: 122.5 kg
